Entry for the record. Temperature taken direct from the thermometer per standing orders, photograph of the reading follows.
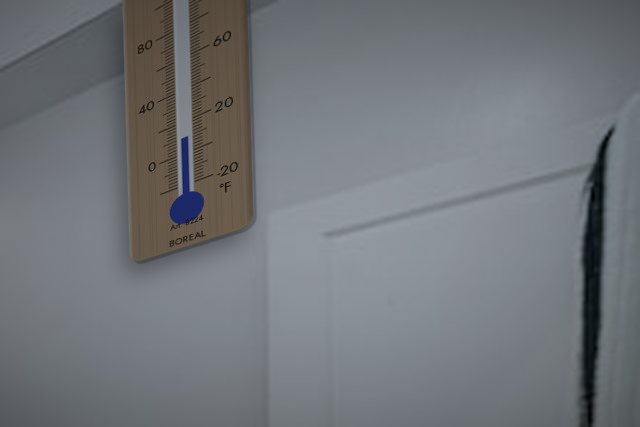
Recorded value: 10 °F
